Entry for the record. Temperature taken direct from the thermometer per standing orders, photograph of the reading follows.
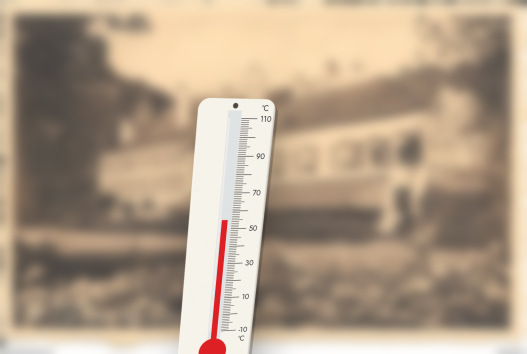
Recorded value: 55 °C
